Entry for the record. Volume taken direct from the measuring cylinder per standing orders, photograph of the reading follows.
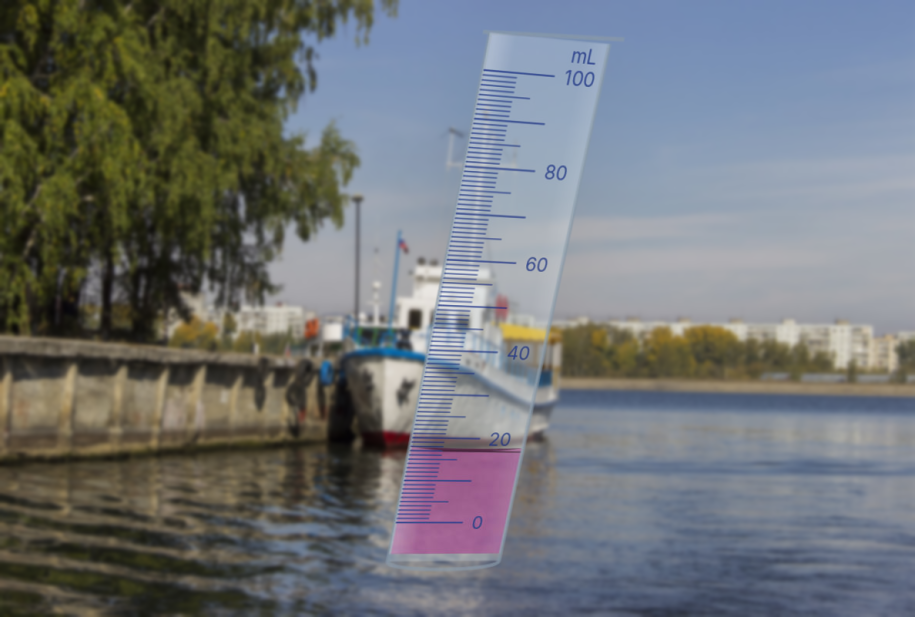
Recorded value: 17 mL
